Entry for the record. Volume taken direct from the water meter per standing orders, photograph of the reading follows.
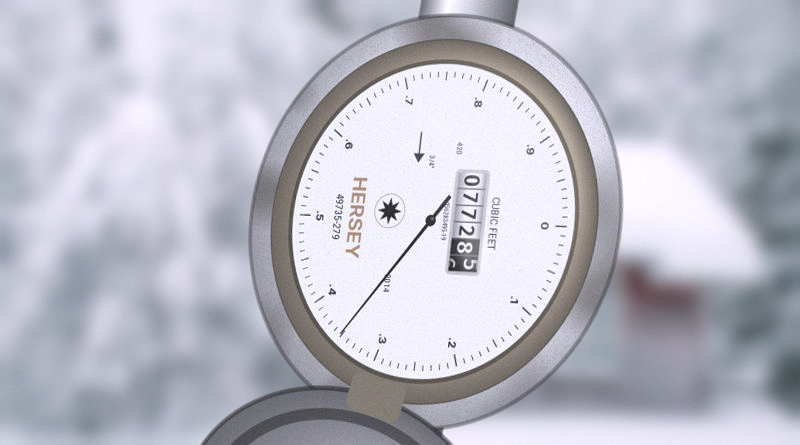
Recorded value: 77285.35 ft³
